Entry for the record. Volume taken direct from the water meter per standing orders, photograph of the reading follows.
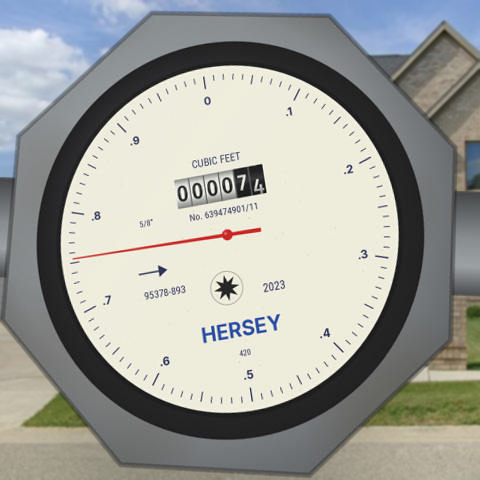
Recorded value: 73.75 ft³
